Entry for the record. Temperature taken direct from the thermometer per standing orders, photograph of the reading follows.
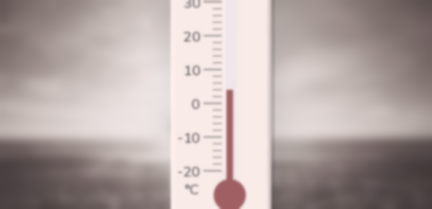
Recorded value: 4 °C
